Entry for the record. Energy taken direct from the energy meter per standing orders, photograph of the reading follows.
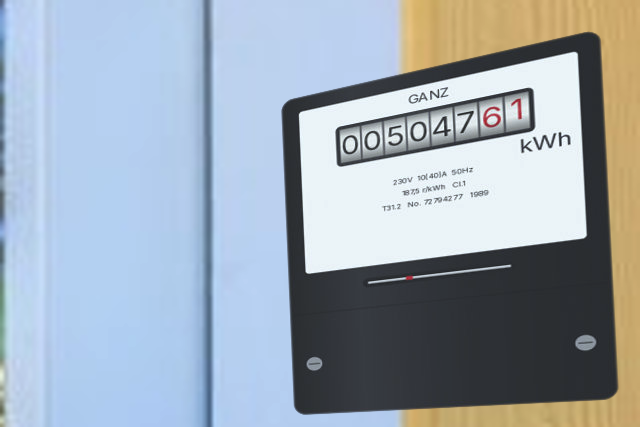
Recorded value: 5047.61 kWh
